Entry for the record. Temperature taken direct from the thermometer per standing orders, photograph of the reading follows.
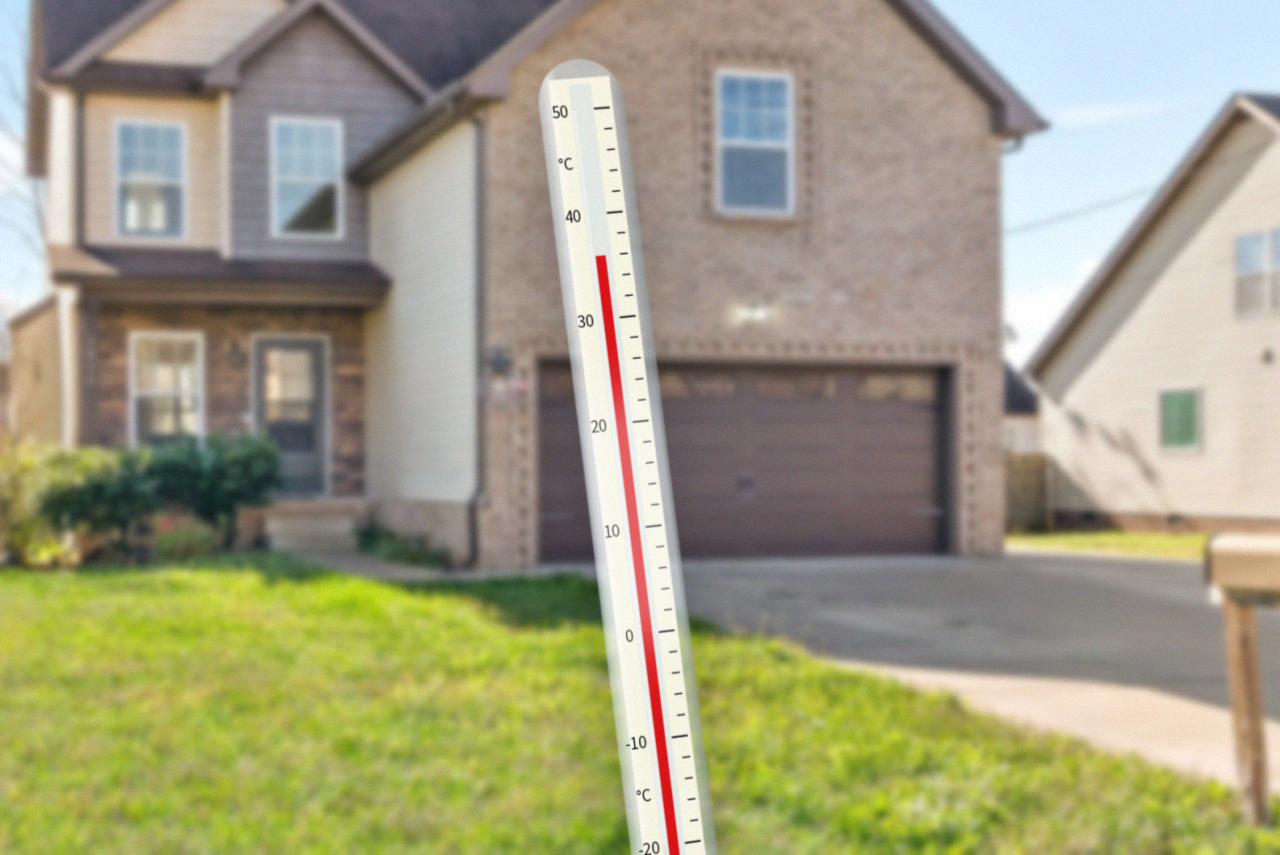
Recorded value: 36 °C
